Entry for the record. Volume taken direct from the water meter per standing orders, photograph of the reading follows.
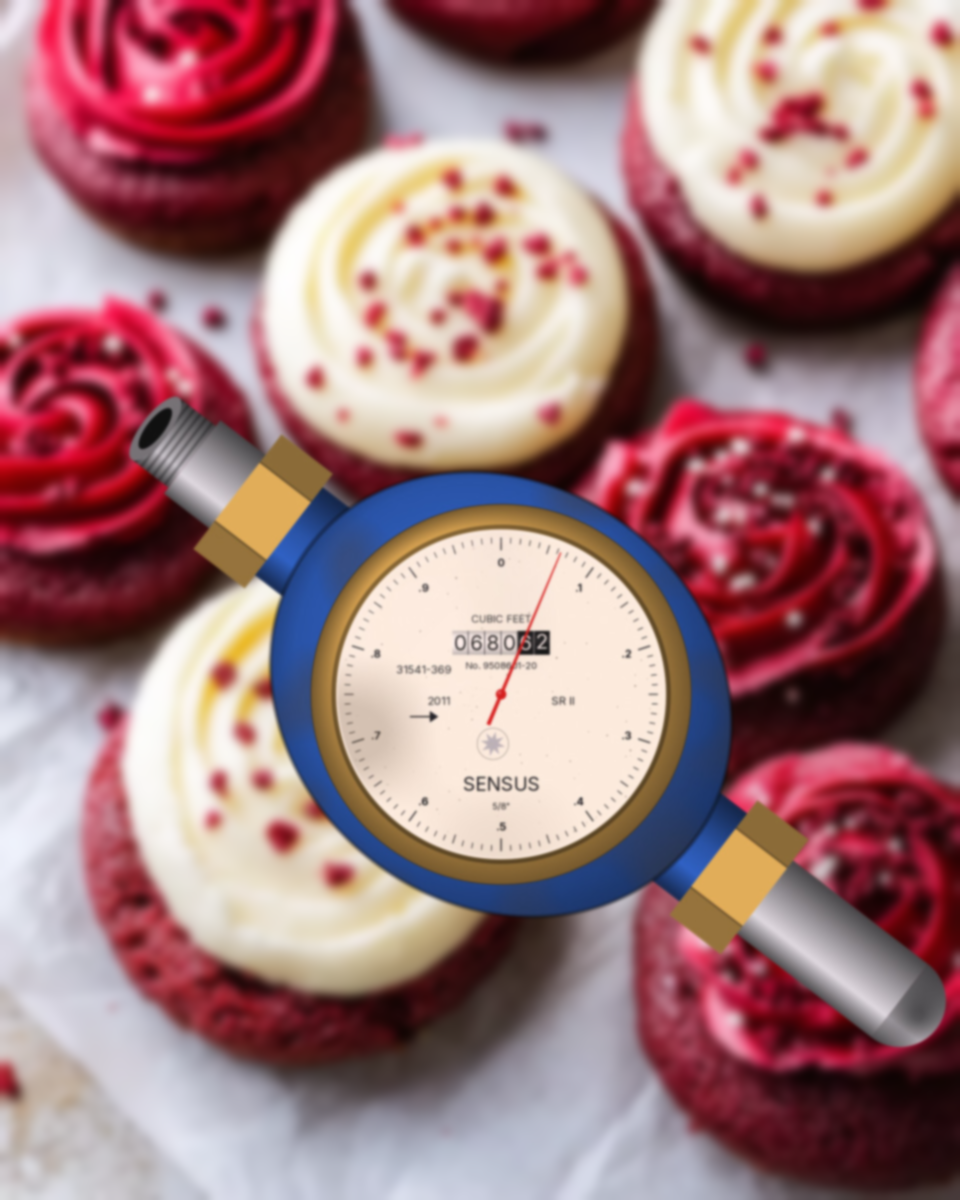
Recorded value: 68062.06 ft³
